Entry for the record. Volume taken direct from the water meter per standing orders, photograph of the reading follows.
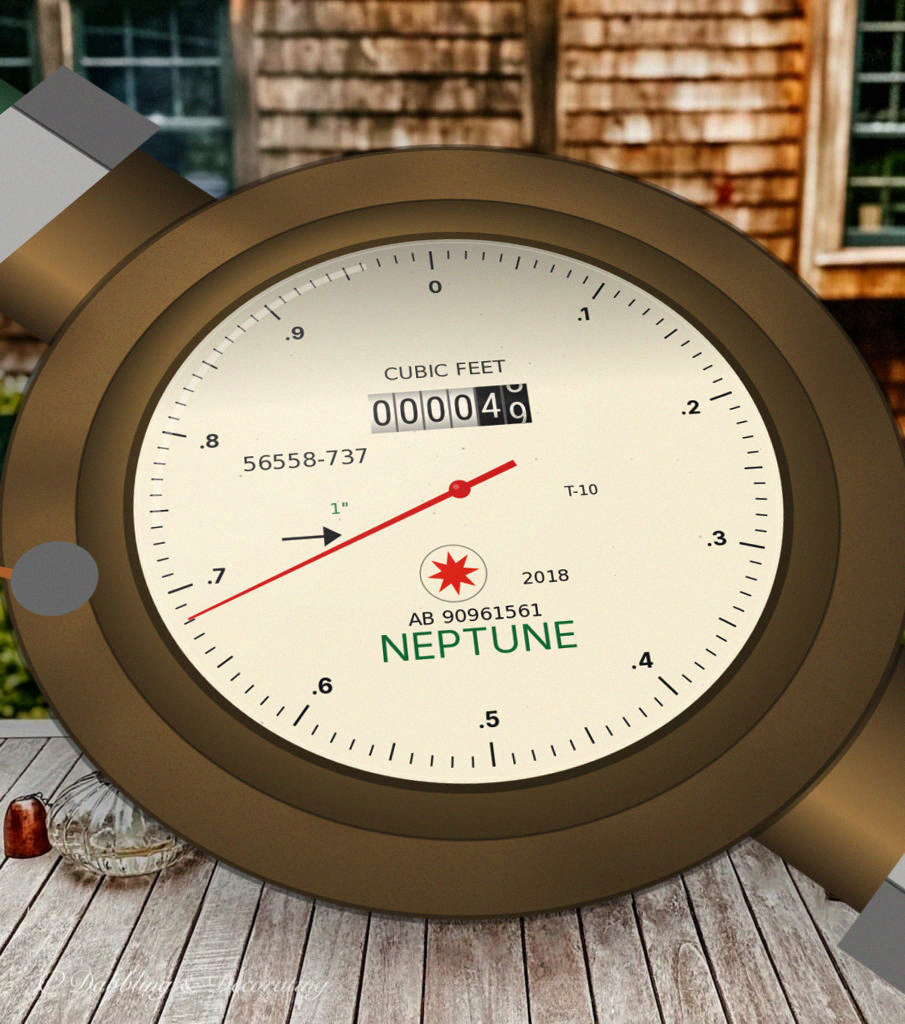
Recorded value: 48.68 ft³
